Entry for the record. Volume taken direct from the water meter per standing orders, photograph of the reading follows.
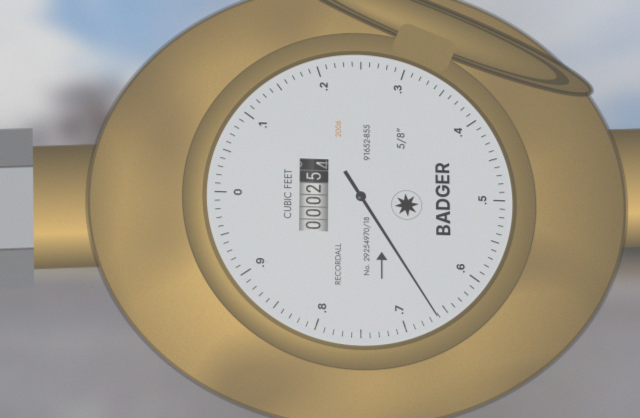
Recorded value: 253.66 ft³
